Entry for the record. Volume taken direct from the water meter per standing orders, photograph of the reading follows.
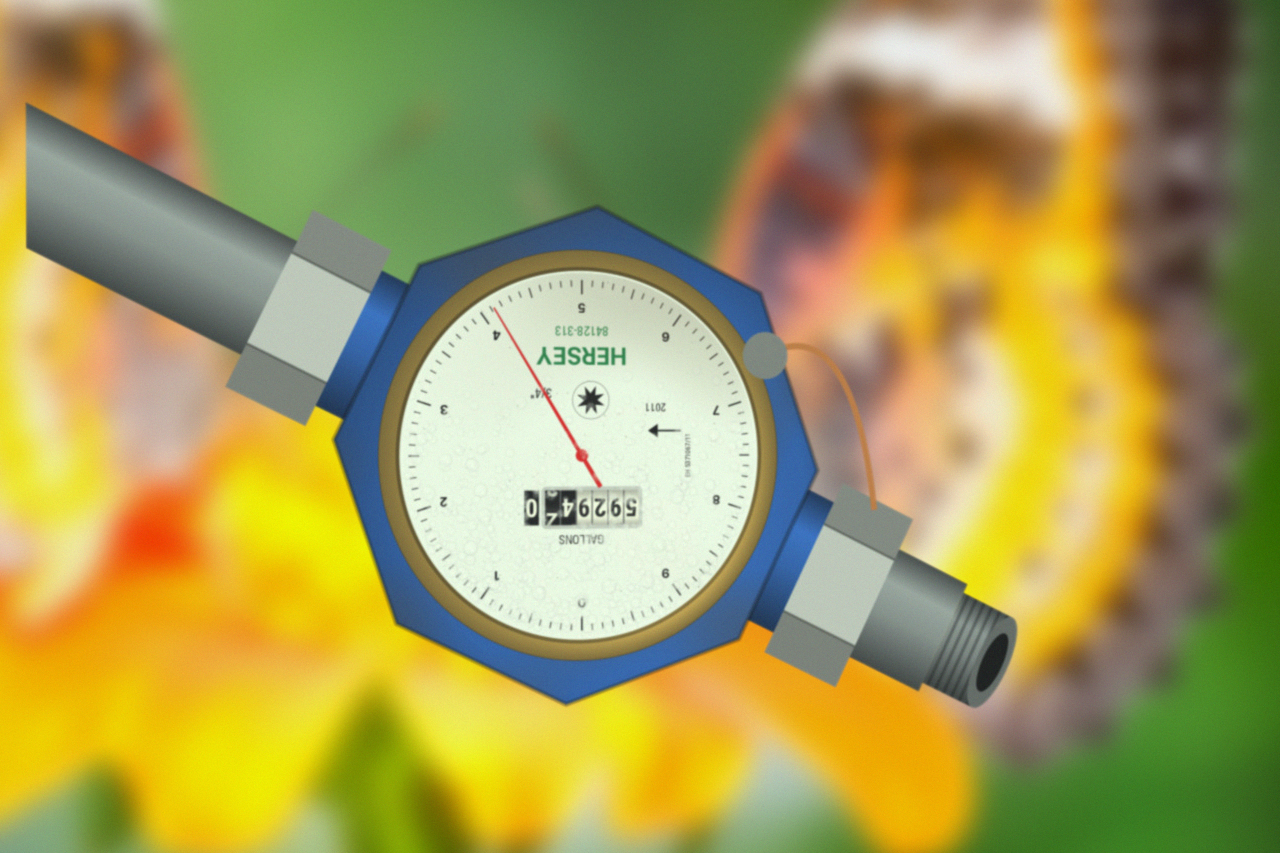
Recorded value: 5929424.1 gal
